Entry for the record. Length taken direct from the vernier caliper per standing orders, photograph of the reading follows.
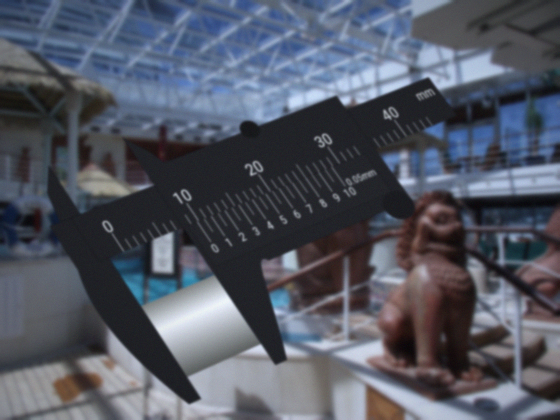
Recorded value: 9.8 mm
